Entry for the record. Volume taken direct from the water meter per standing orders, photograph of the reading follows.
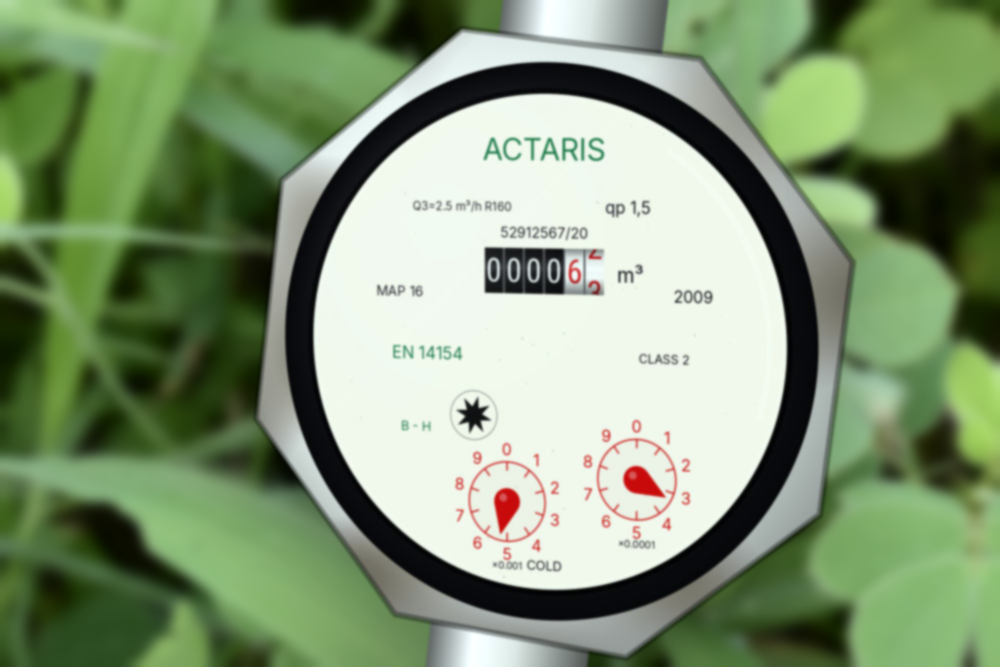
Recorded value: 0.6253 m³
